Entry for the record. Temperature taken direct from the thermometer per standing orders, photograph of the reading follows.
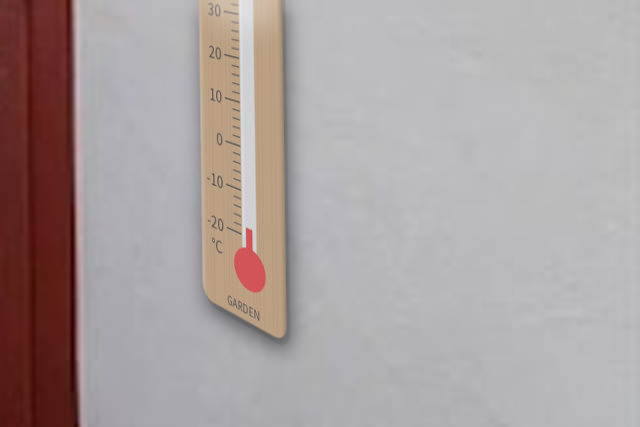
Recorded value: -18 °C
